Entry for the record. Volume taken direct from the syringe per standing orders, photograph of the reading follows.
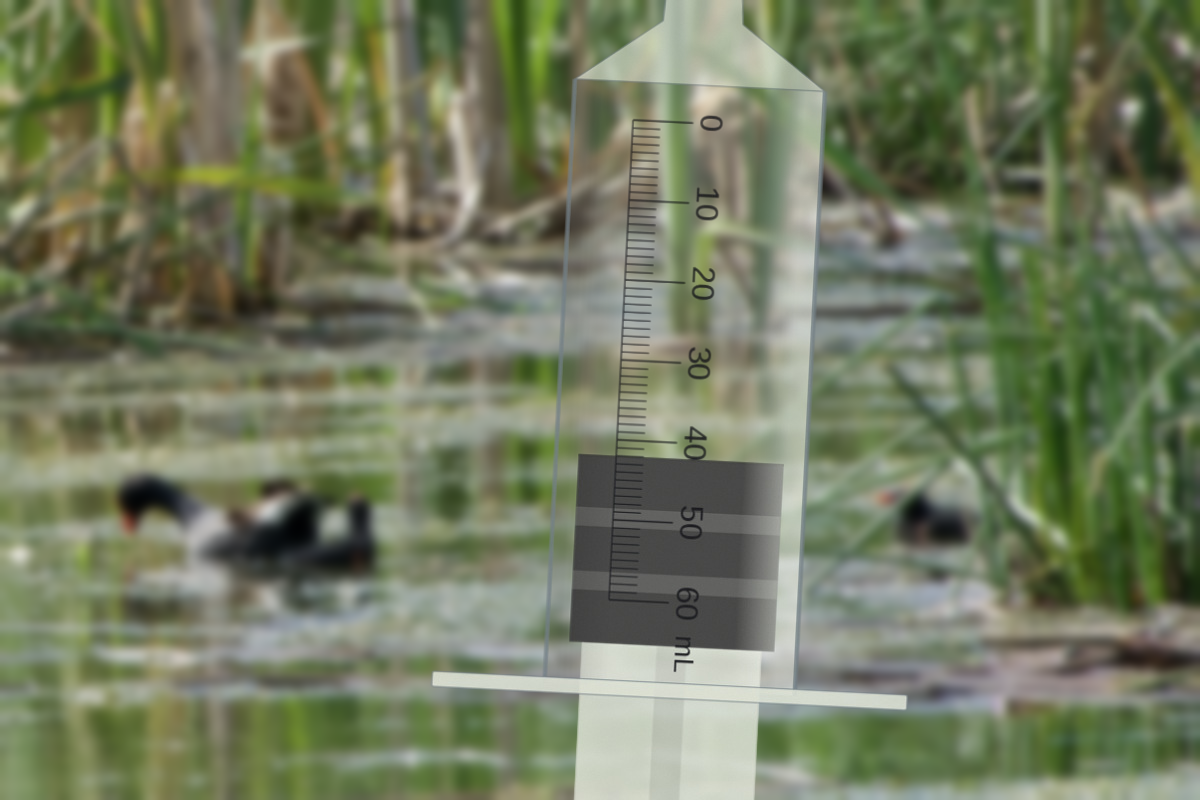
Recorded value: 42 mL
